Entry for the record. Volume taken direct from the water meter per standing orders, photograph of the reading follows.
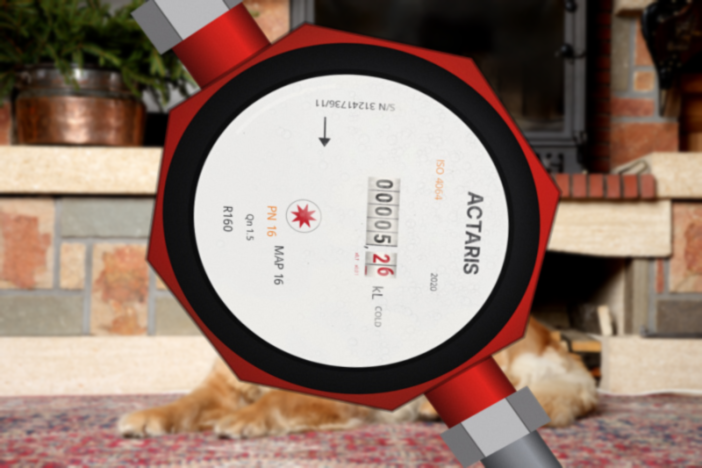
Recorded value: 5.26 kL
